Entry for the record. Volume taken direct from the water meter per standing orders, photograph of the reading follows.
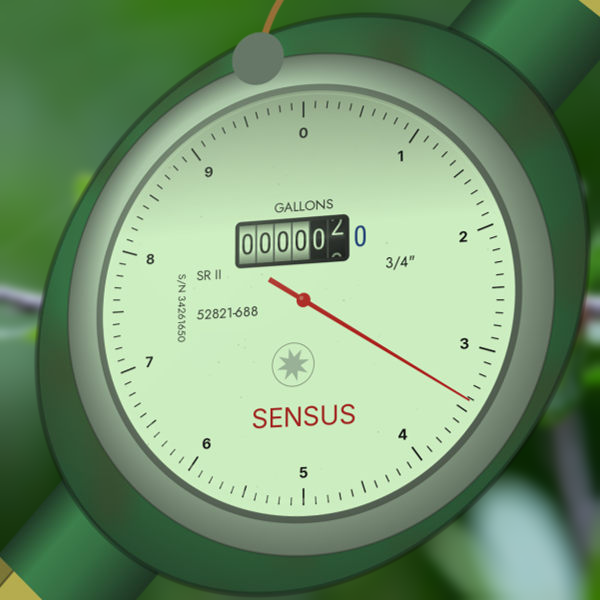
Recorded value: 23.4 gal
